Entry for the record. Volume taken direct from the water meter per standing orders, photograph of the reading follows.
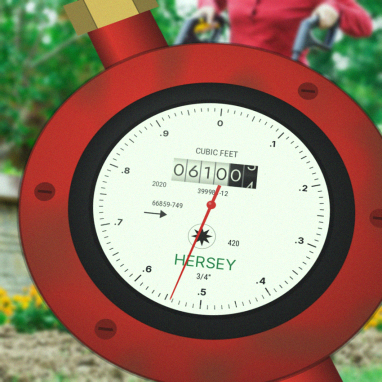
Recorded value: 61003.54 ft³
